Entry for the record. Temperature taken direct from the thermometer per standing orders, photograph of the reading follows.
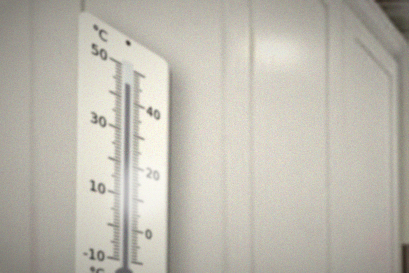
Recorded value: 45 °C
